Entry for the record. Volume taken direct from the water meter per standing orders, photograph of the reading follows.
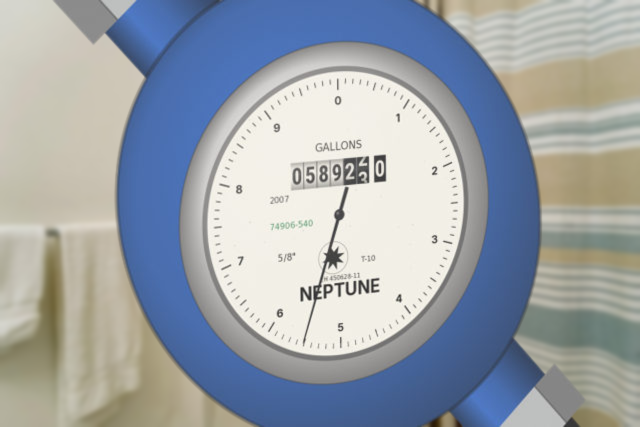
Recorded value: 589225.5 gal
